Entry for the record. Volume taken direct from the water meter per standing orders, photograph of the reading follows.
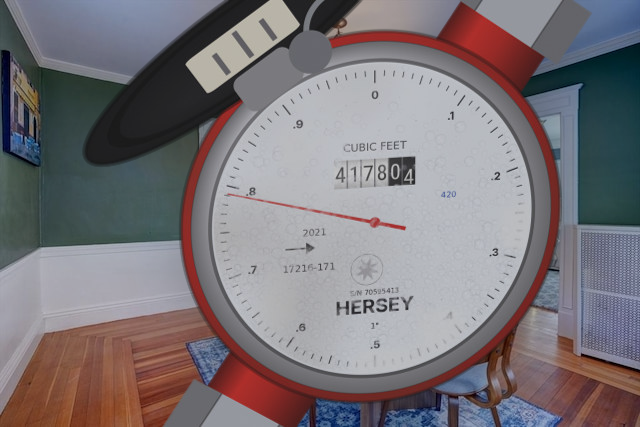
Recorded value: 417803.79 ft³
